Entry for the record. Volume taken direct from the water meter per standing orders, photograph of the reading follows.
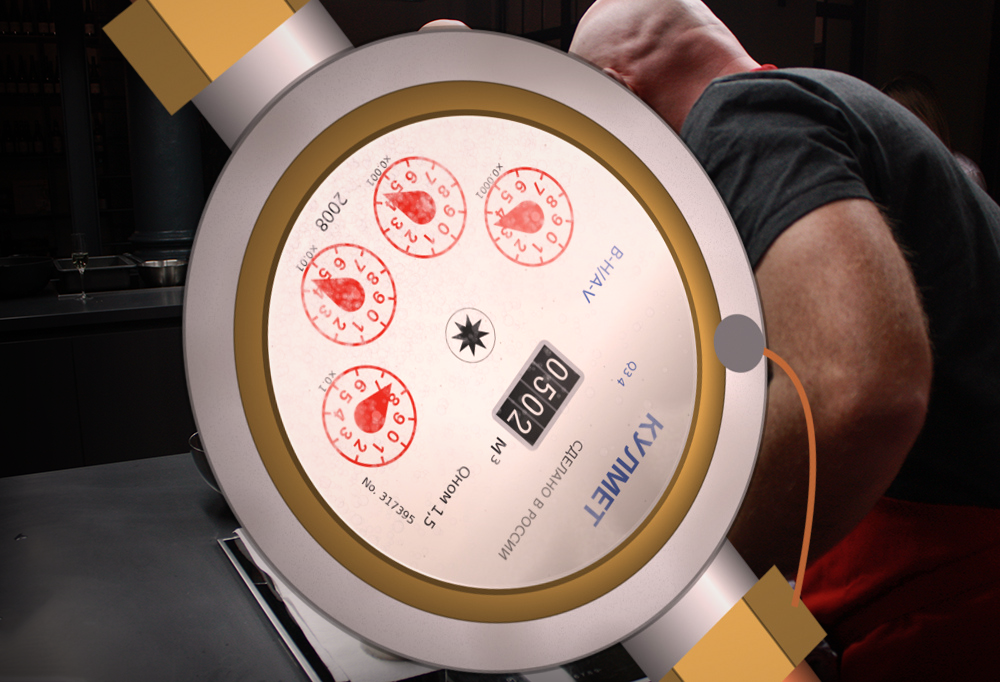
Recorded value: 502.7443 m³
